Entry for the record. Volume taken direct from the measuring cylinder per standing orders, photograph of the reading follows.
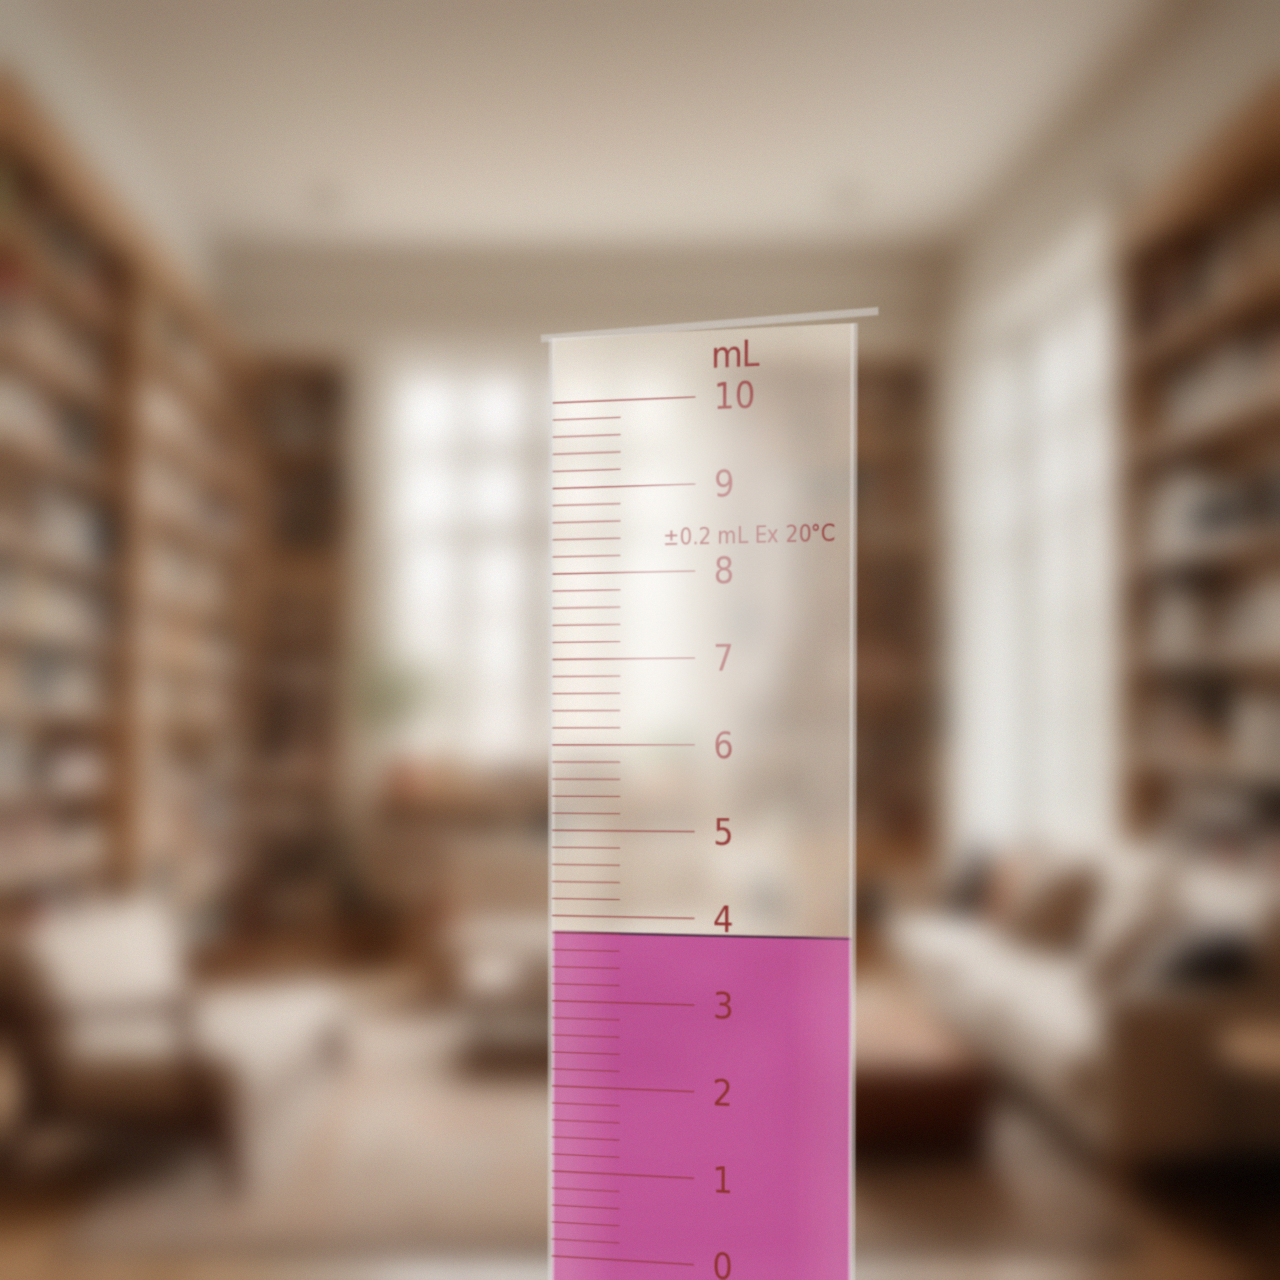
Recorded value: 3.8 mL
